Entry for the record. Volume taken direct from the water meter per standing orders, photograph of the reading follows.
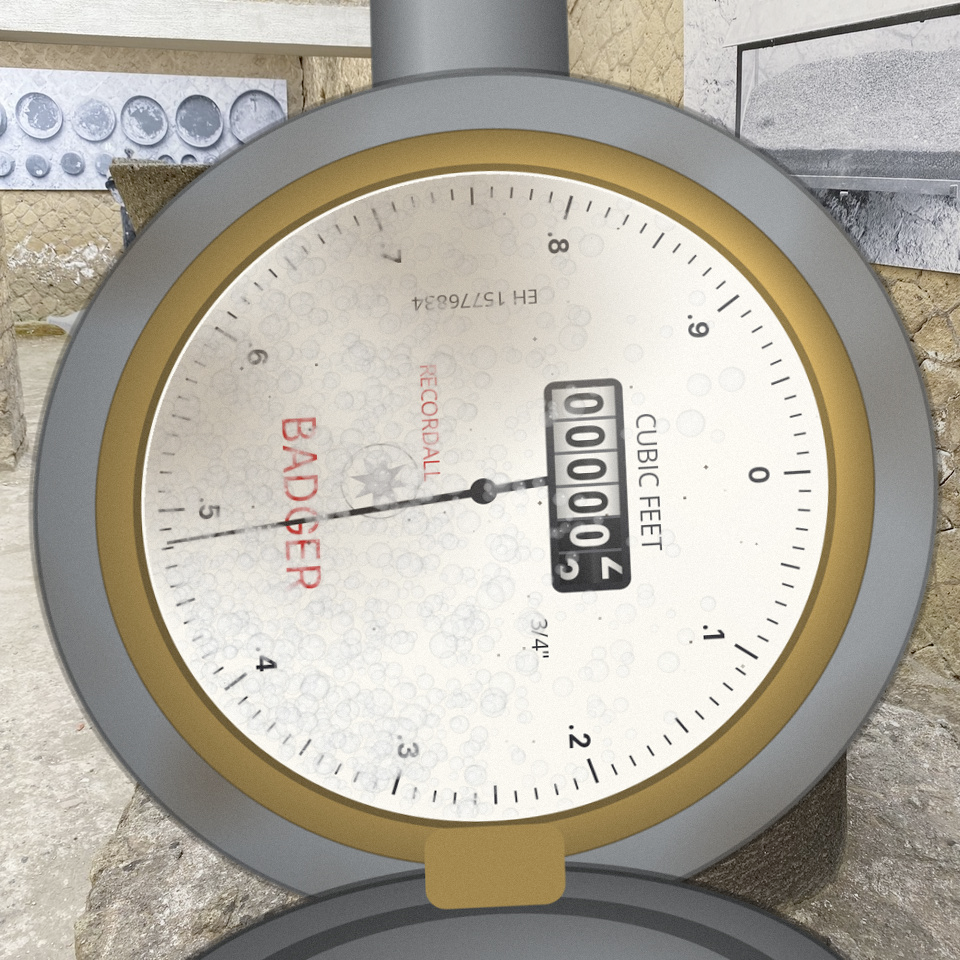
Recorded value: 2.48 ft³
